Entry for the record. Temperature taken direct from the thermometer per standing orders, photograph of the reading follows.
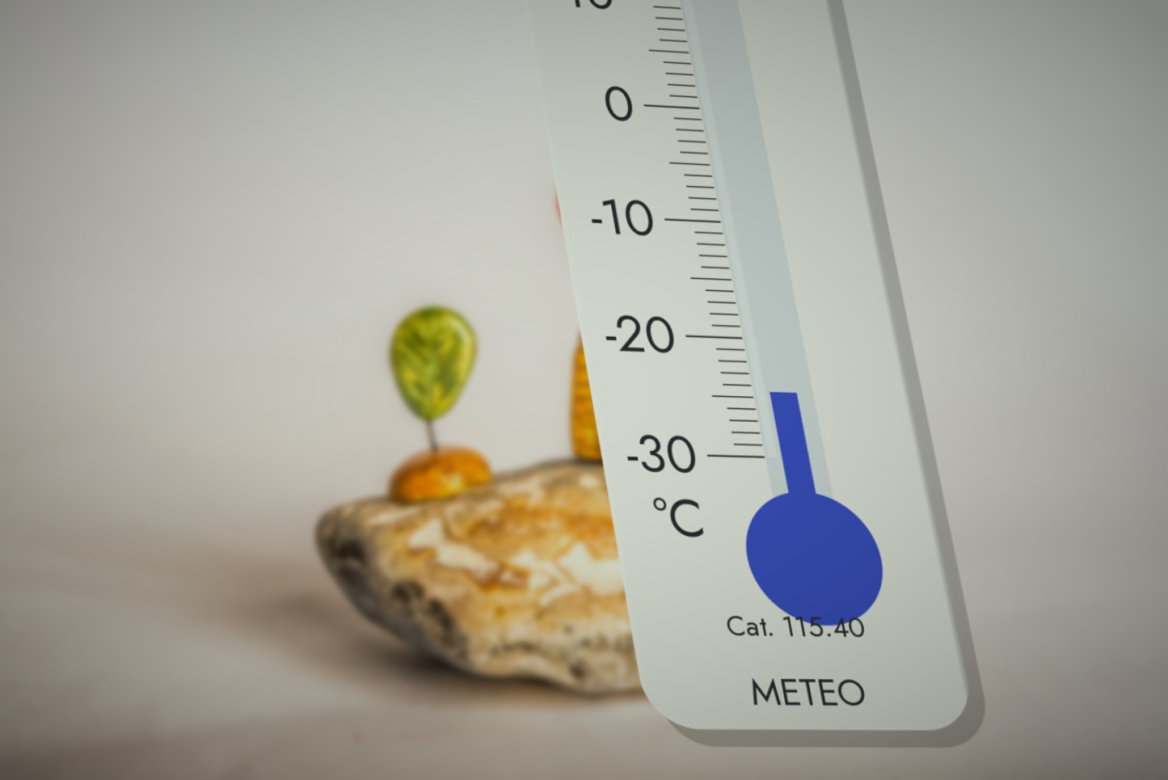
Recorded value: -24.5 °C
